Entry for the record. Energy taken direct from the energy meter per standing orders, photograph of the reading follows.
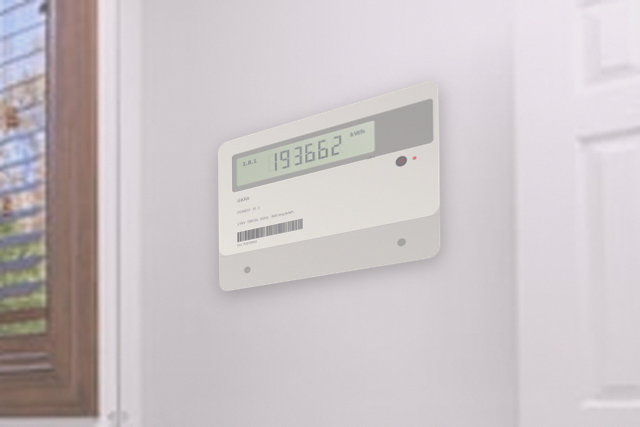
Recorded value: 193662 kWh
